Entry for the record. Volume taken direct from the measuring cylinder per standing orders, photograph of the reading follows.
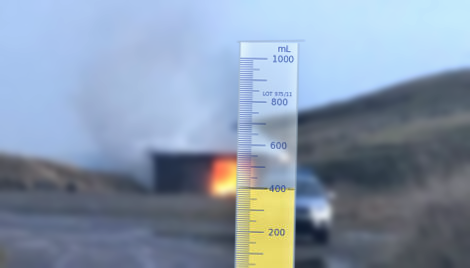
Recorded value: 400 mL
